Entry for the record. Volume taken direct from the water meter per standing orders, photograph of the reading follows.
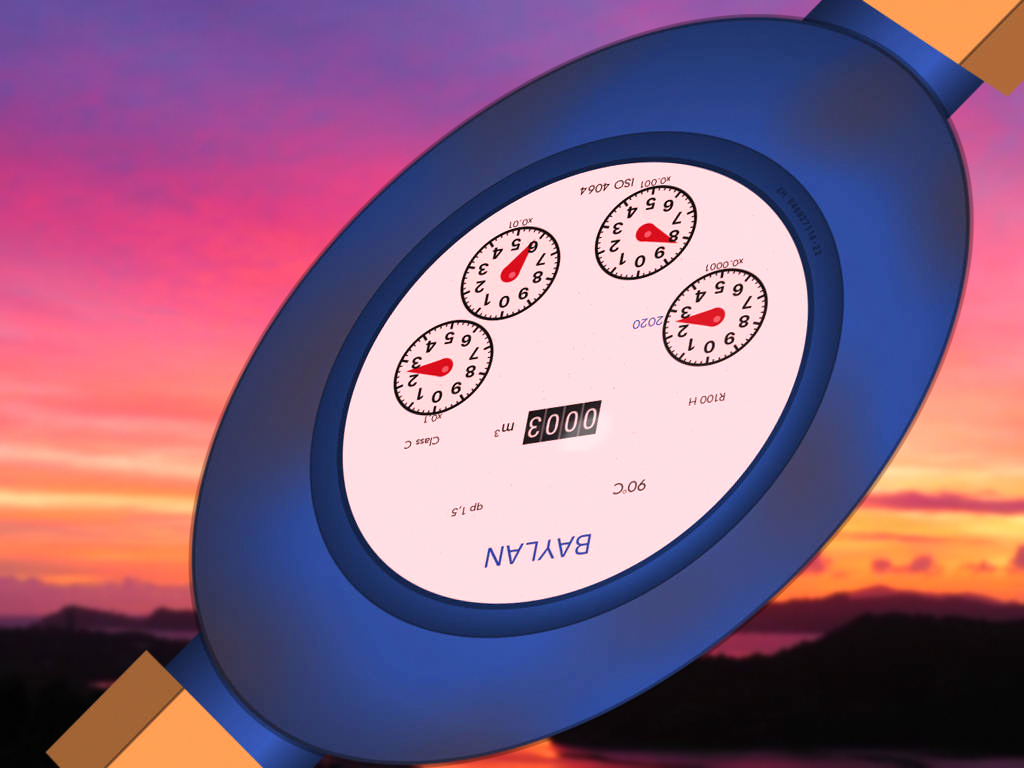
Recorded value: 3.2582 m³
